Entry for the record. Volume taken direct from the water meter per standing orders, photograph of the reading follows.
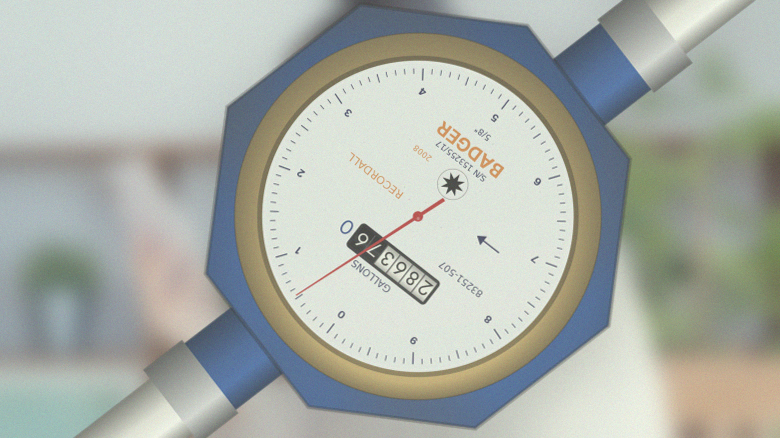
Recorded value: 2863760.5 gal
